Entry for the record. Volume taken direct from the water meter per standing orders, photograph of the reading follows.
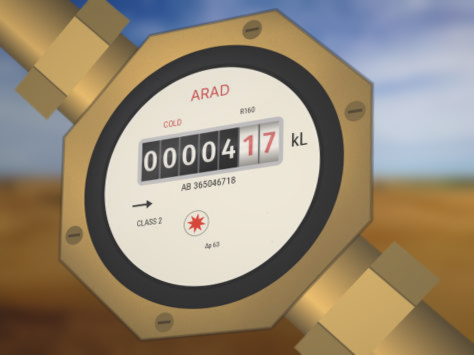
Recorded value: 4.17 kL
